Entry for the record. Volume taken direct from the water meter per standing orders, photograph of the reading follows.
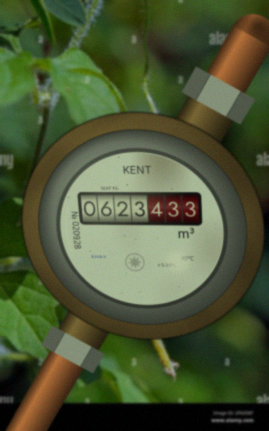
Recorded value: 623.433 m³
